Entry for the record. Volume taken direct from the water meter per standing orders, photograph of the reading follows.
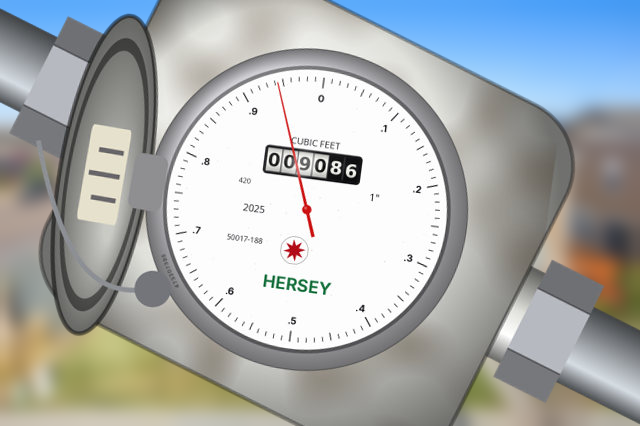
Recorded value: 9085.94 ft³
